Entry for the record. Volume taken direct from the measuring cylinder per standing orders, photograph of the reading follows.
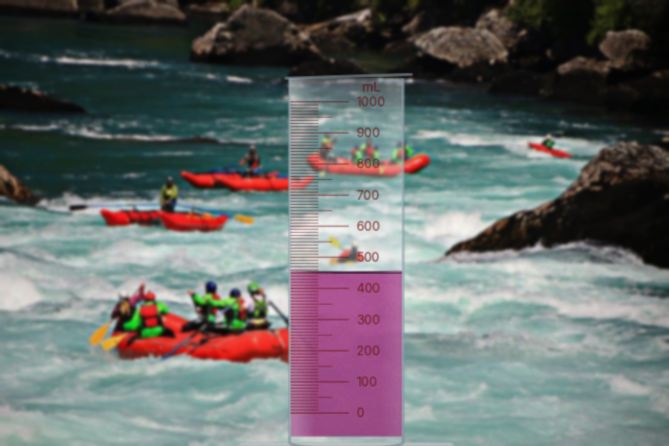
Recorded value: 450 mL
